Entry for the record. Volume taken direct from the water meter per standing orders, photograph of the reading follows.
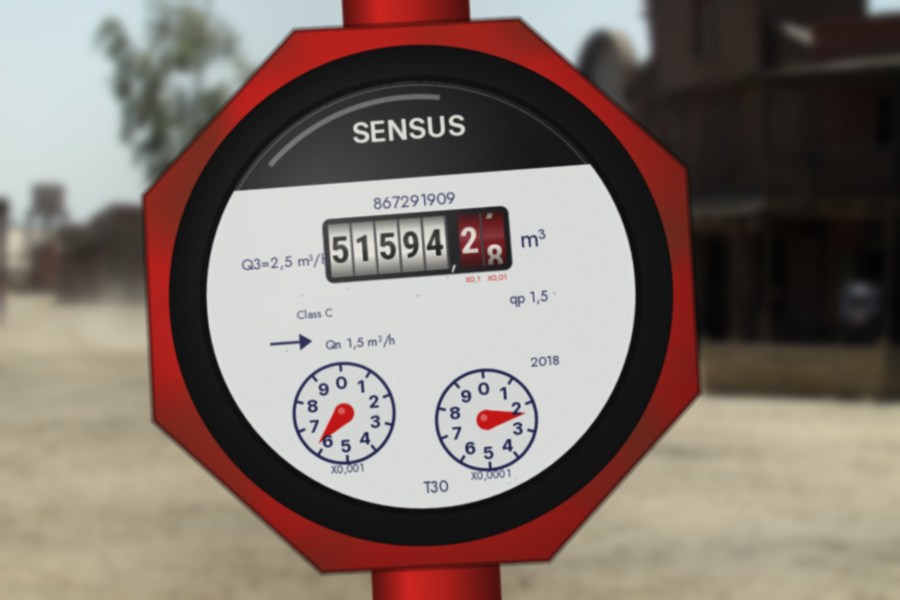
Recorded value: 51594.2762 m³
